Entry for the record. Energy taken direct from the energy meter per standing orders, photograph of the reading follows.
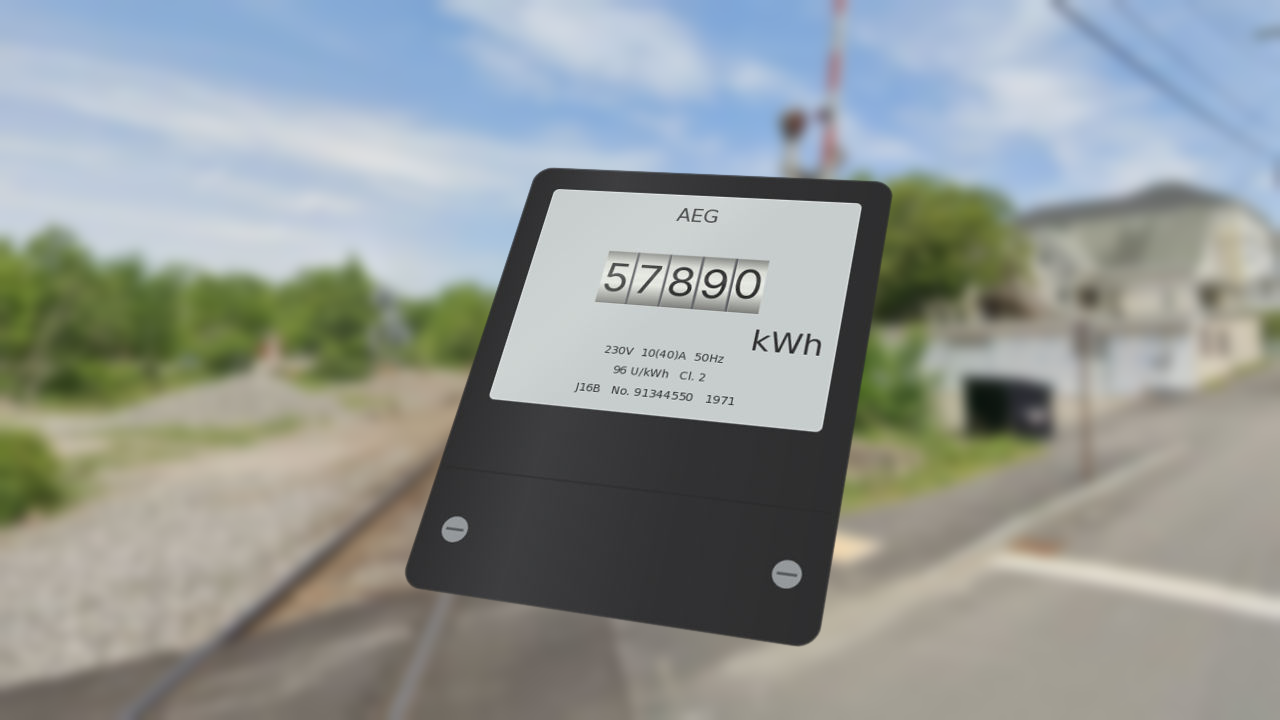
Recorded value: 57890 kWh
